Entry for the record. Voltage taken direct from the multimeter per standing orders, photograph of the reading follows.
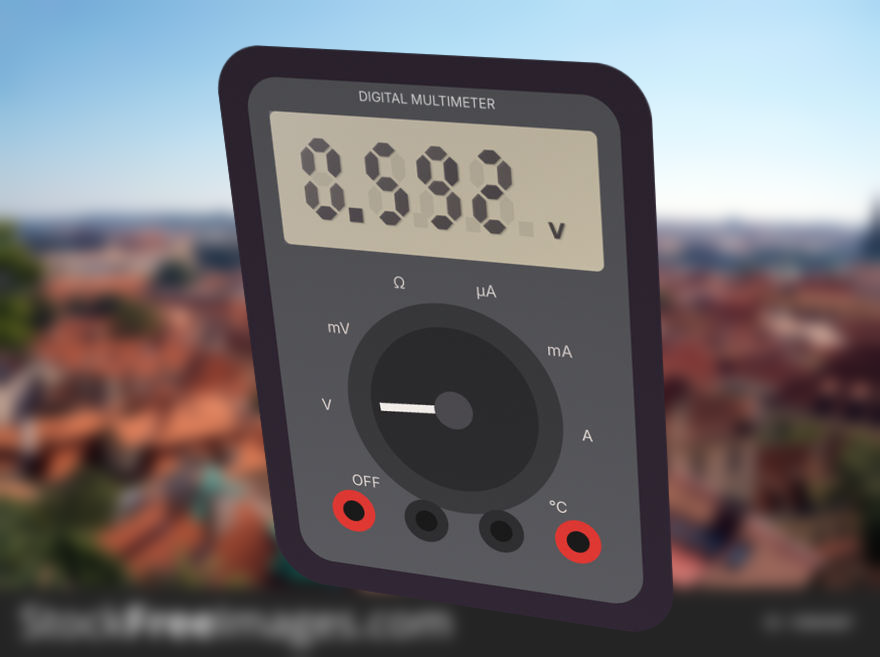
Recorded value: 0.592 V
